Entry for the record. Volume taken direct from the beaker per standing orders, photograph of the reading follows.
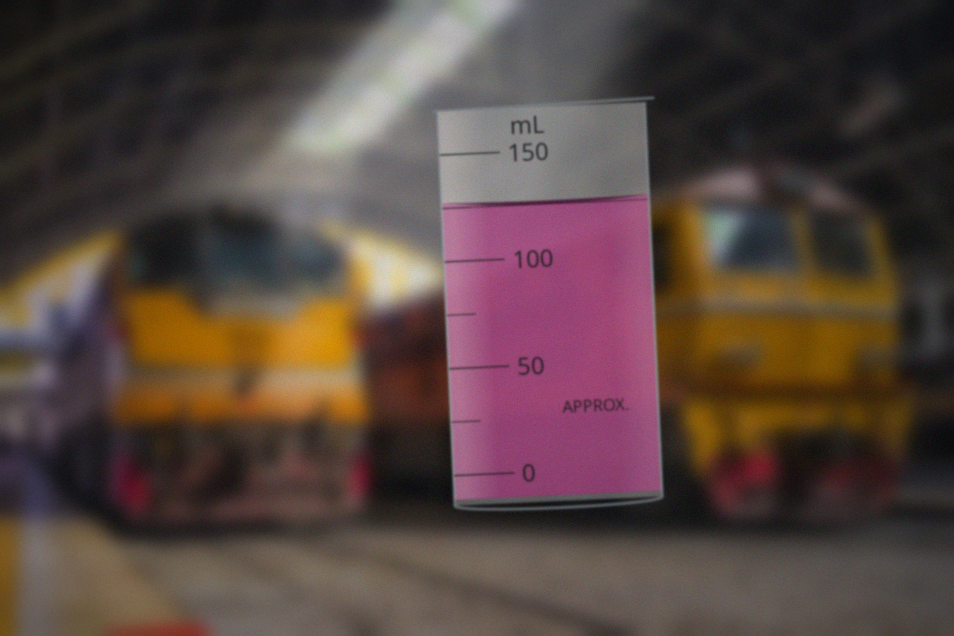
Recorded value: 125 mL
